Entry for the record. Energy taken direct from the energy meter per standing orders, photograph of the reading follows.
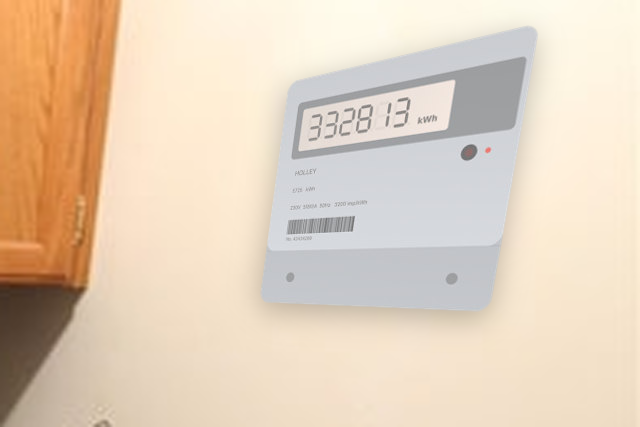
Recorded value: 332813 kWh
